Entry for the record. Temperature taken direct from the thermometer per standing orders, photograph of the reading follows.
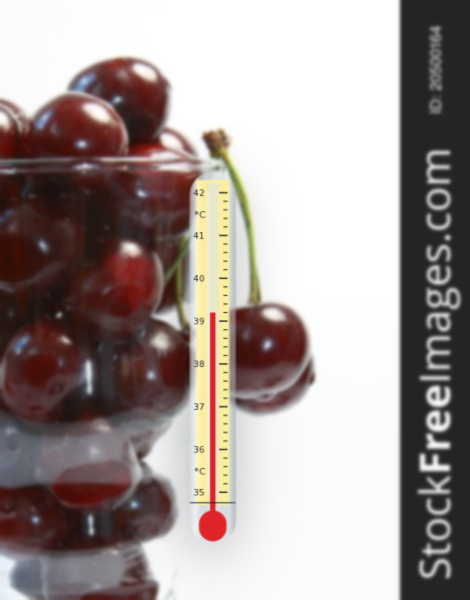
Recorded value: 39.2 °C
